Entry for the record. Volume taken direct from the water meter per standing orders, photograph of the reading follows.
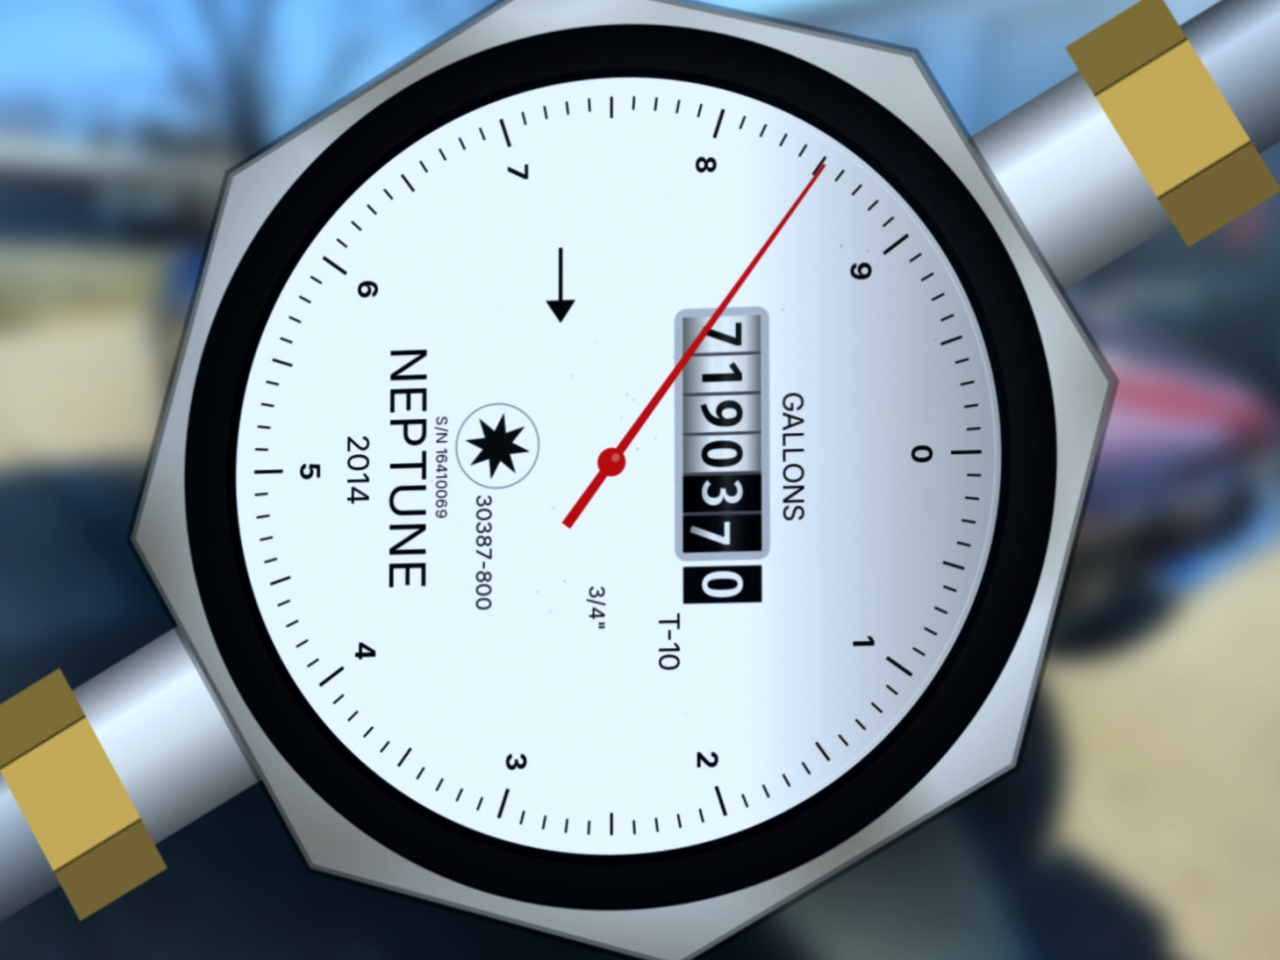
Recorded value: 7190368.5 gal
